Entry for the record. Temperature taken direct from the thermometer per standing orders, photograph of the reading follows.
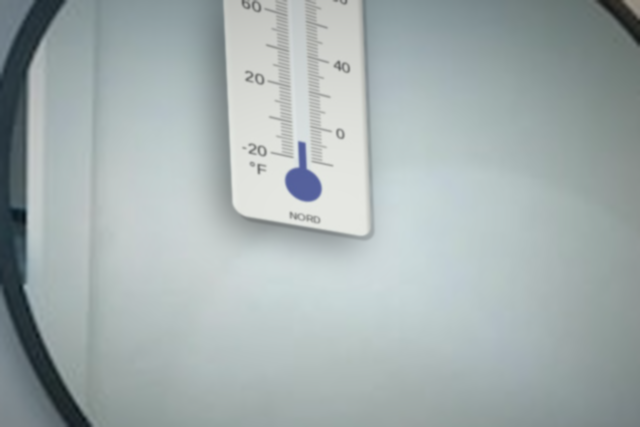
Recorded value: -10 °F
